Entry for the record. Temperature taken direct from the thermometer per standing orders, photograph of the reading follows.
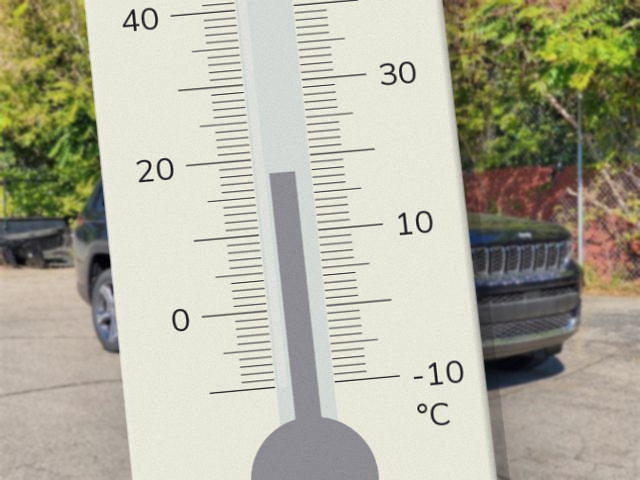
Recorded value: 18 °C
